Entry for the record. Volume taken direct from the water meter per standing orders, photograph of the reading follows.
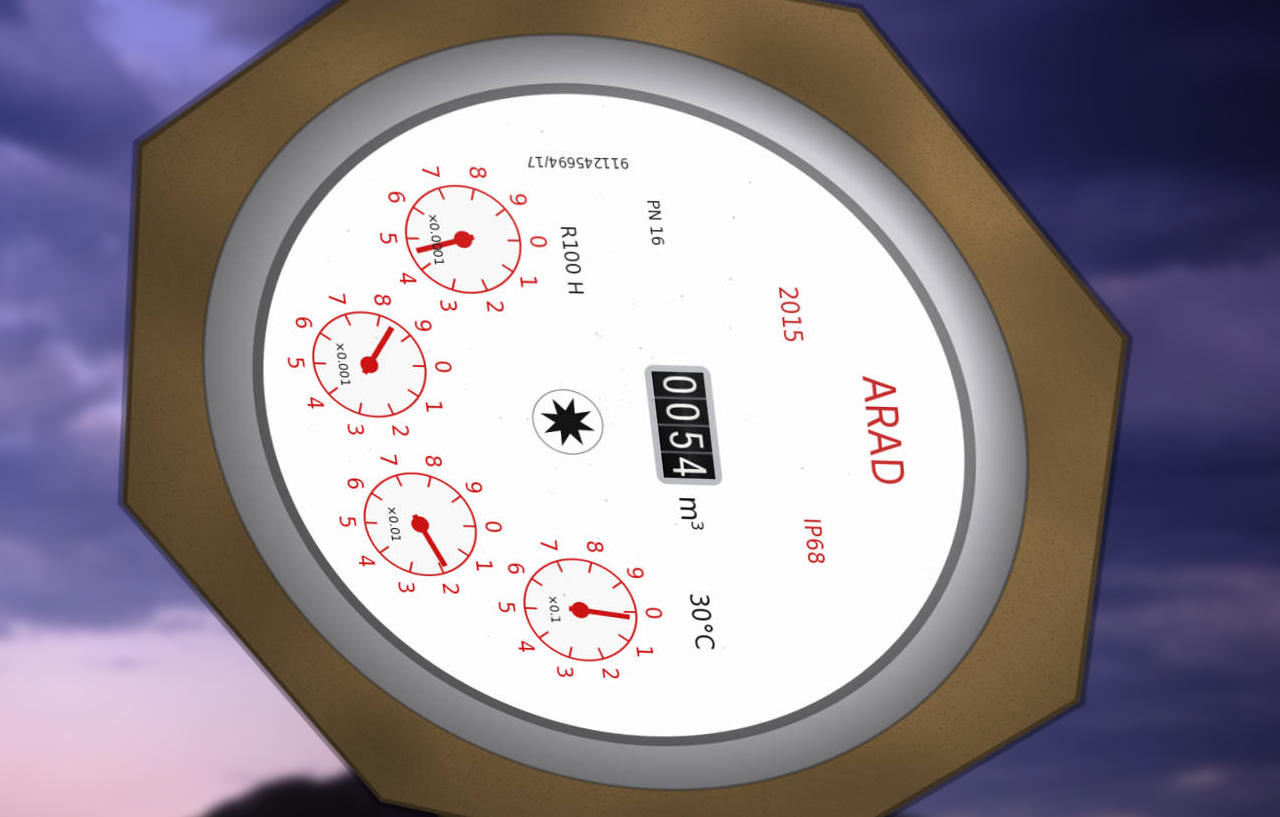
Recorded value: 54.0184 m³
